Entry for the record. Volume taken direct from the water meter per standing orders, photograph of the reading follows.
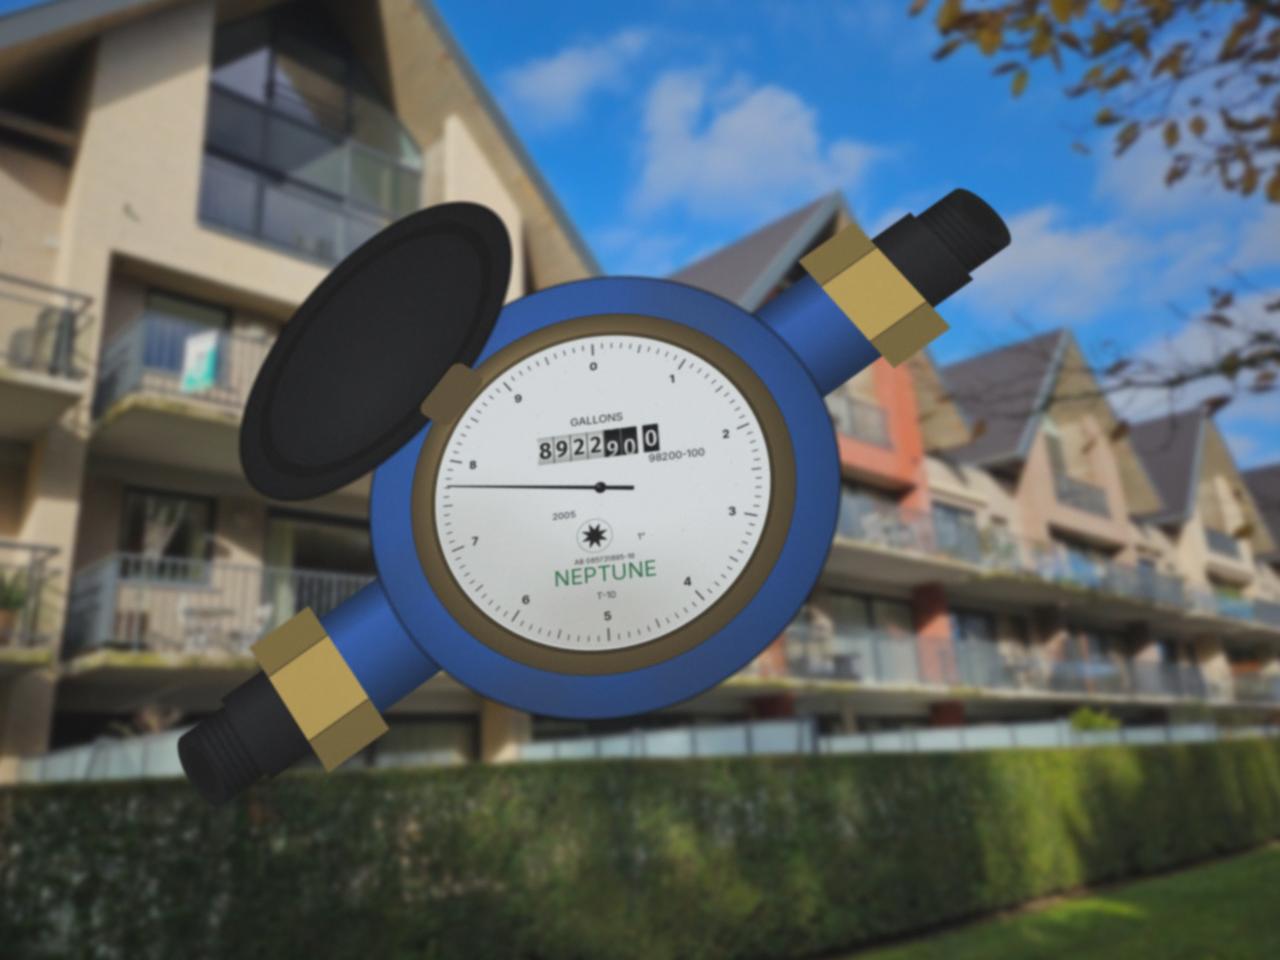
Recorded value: 8922897.7 gal
